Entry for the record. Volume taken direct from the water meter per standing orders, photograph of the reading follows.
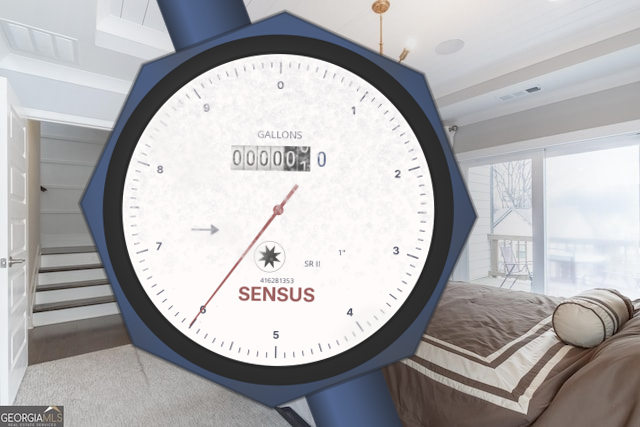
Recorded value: 6.0 gal
